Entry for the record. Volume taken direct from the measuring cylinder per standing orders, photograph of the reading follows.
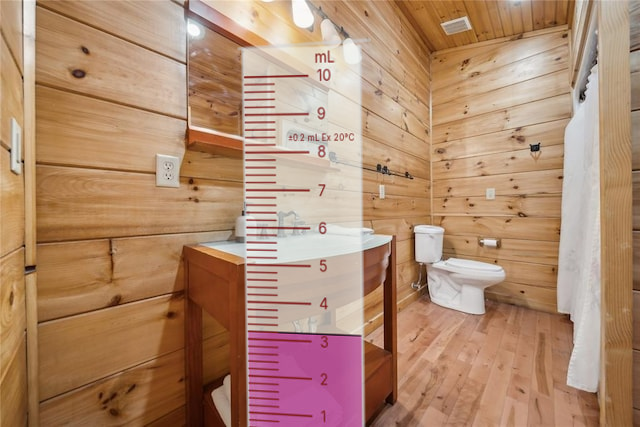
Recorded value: 3.2 mL
